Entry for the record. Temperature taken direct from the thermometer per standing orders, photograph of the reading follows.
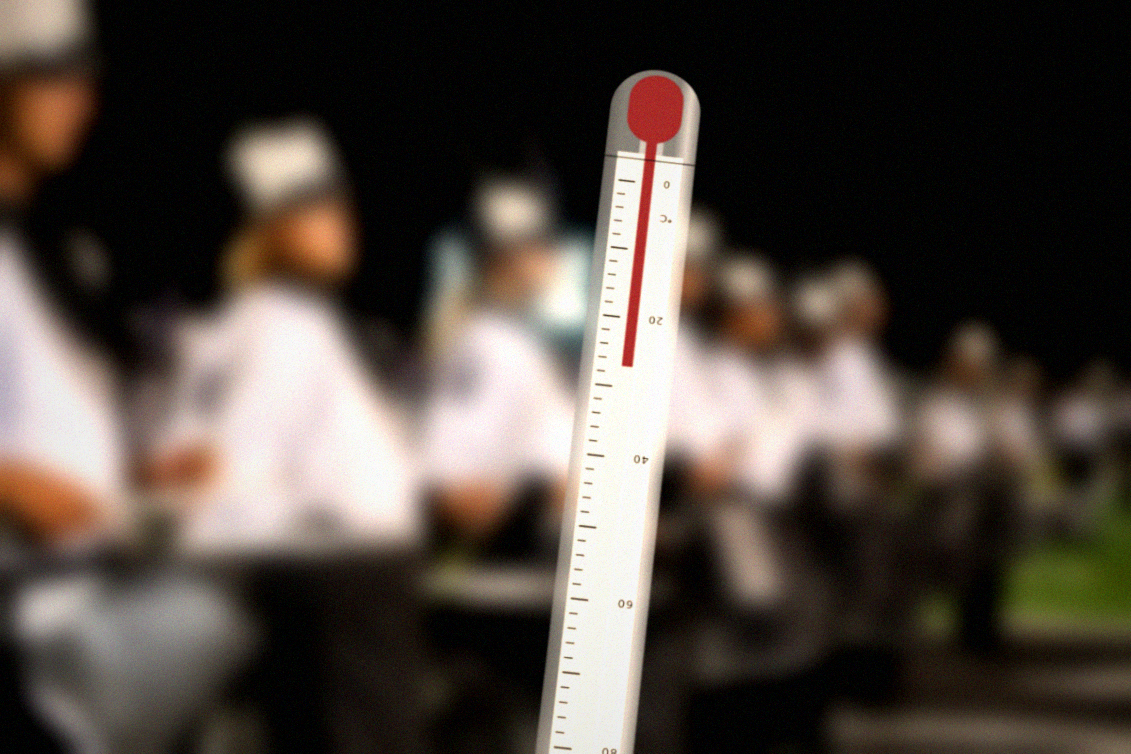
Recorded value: 27 °C
